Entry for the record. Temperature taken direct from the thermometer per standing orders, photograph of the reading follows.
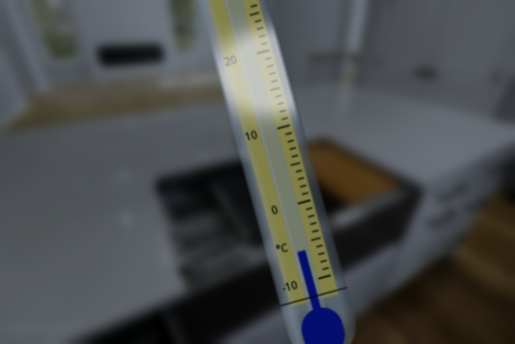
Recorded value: -6 °C
